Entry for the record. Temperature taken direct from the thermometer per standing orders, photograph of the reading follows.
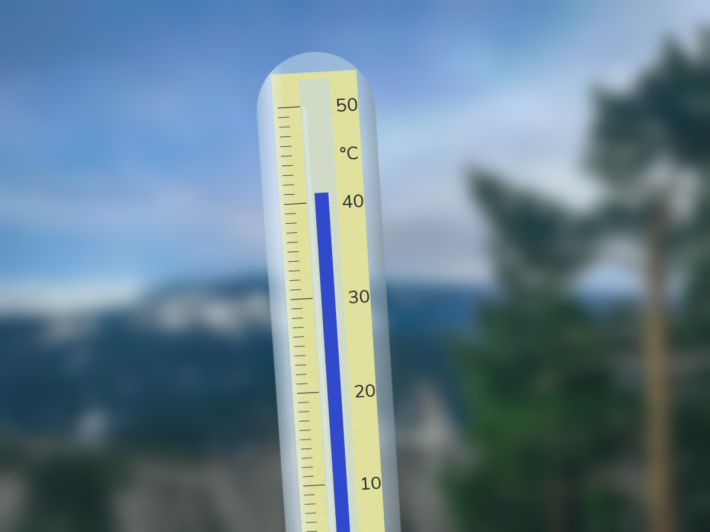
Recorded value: 41 °C
